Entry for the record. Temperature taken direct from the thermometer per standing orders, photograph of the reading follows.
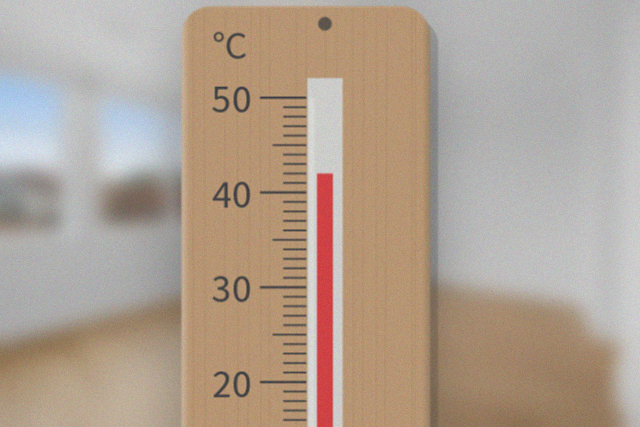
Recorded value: 42 °C
